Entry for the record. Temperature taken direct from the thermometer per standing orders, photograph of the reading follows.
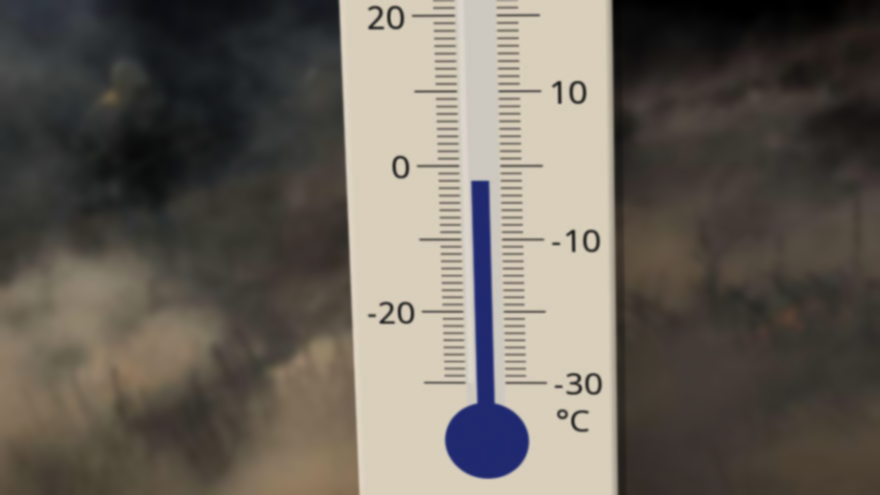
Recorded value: -2 °C
